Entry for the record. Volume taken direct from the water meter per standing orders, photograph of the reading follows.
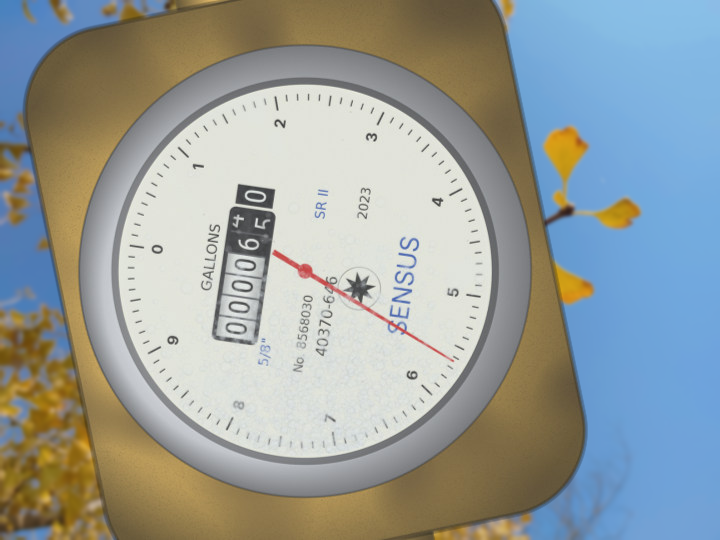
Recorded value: 645.6 gal
